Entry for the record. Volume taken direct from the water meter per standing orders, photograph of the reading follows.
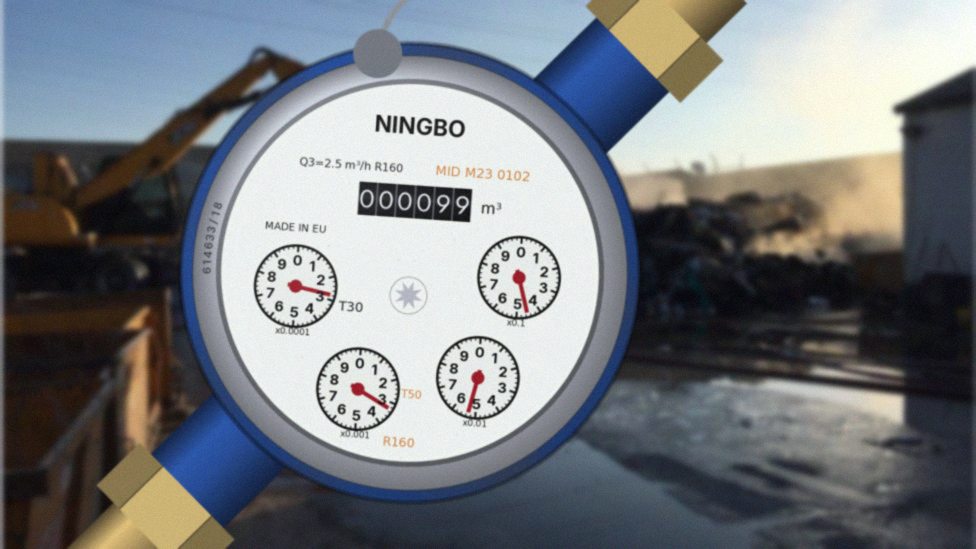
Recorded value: 99.4532 m³
